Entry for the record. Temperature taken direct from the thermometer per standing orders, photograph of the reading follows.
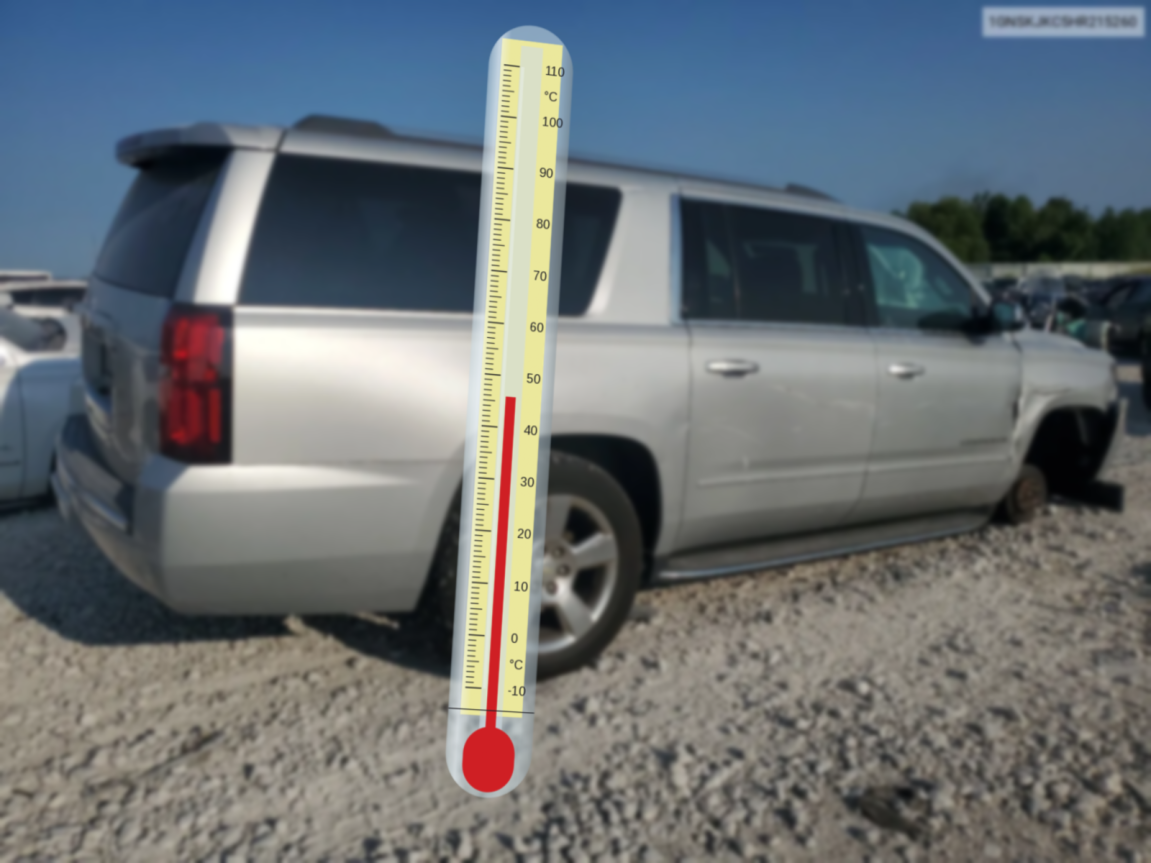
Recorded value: 46 °C
